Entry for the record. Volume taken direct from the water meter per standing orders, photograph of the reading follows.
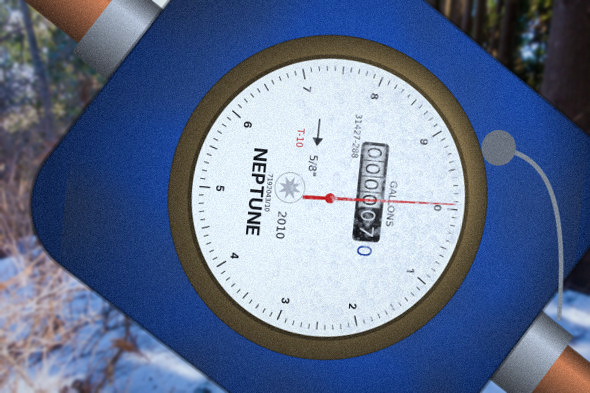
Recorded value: 69.9 gal
